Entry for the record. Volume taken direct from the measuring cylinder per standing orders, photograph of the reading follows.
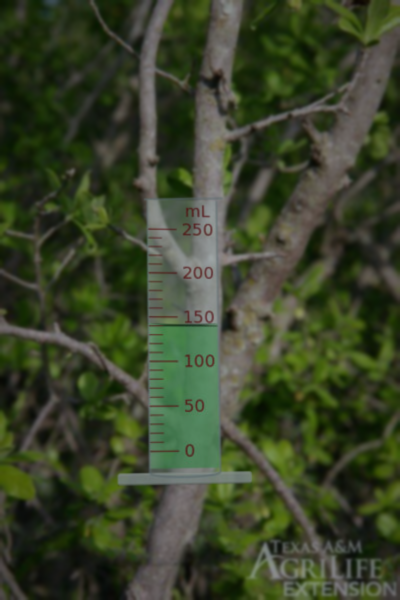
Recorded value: 140 mL
